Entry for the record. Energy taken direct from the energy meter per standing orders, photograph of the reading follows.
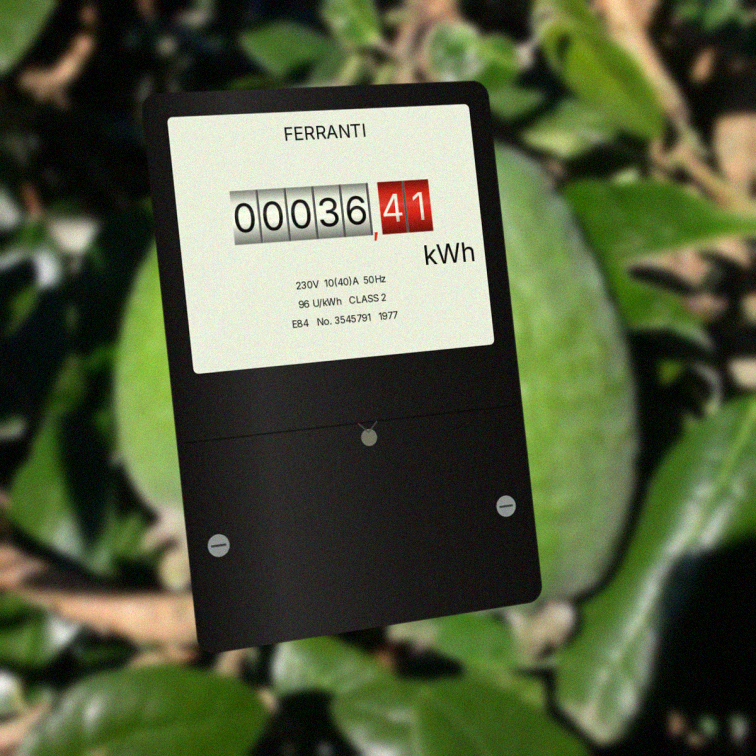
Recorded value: 36.41 kWh
